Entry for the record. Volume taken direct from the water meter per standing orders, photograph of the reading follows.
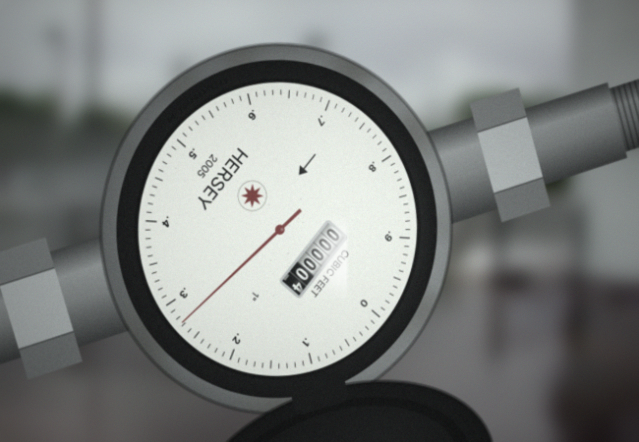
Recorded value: 4.27 ft³
